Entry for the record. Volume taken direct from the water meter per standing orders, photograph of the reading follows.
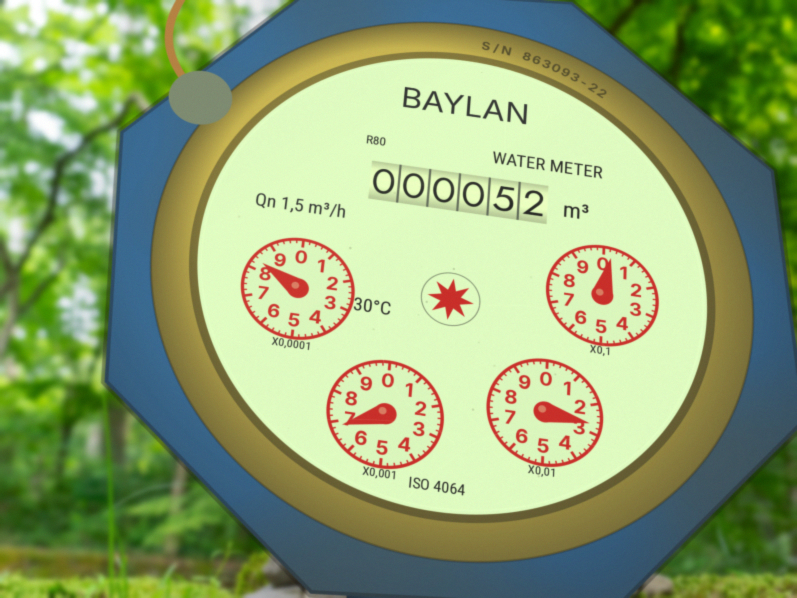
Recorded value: 52.0268 m³
